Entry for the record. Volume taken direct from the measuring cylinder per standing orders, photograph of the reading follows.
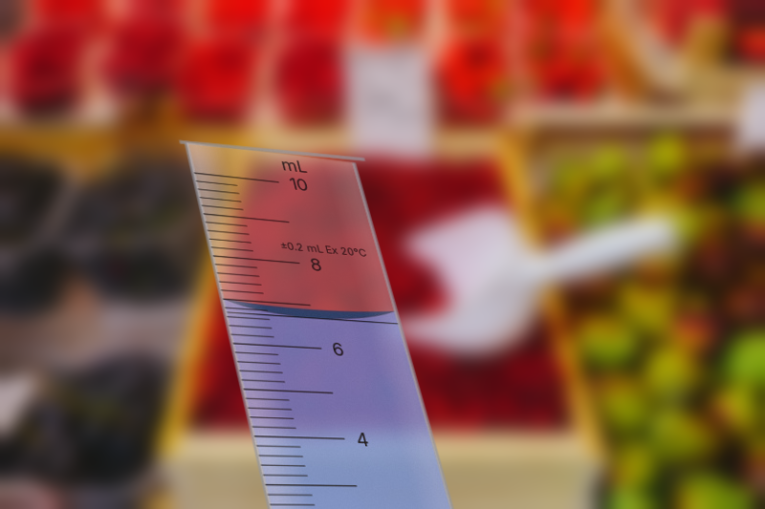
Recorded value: 6.7 mL
